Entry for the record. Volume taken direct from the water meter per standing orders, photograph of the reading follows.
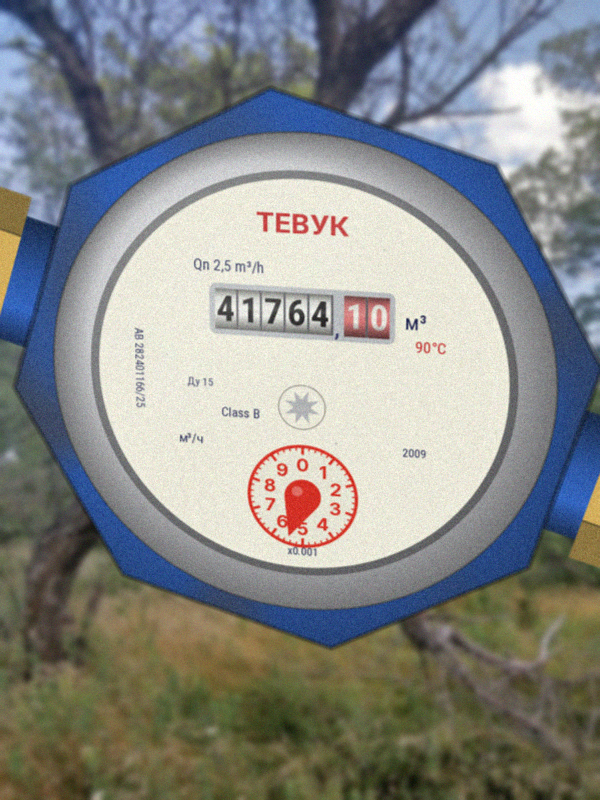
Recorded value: 41764.105 m³
